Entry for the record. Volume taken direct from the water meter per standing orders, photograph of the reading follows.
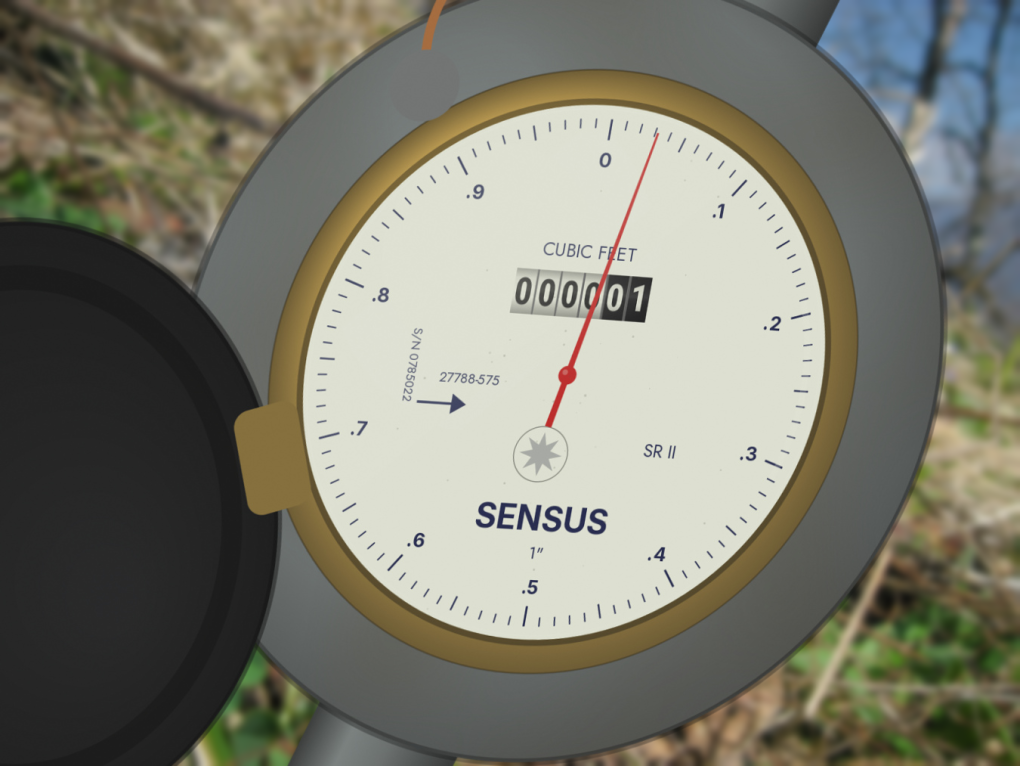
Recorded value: 1.03 ft³
